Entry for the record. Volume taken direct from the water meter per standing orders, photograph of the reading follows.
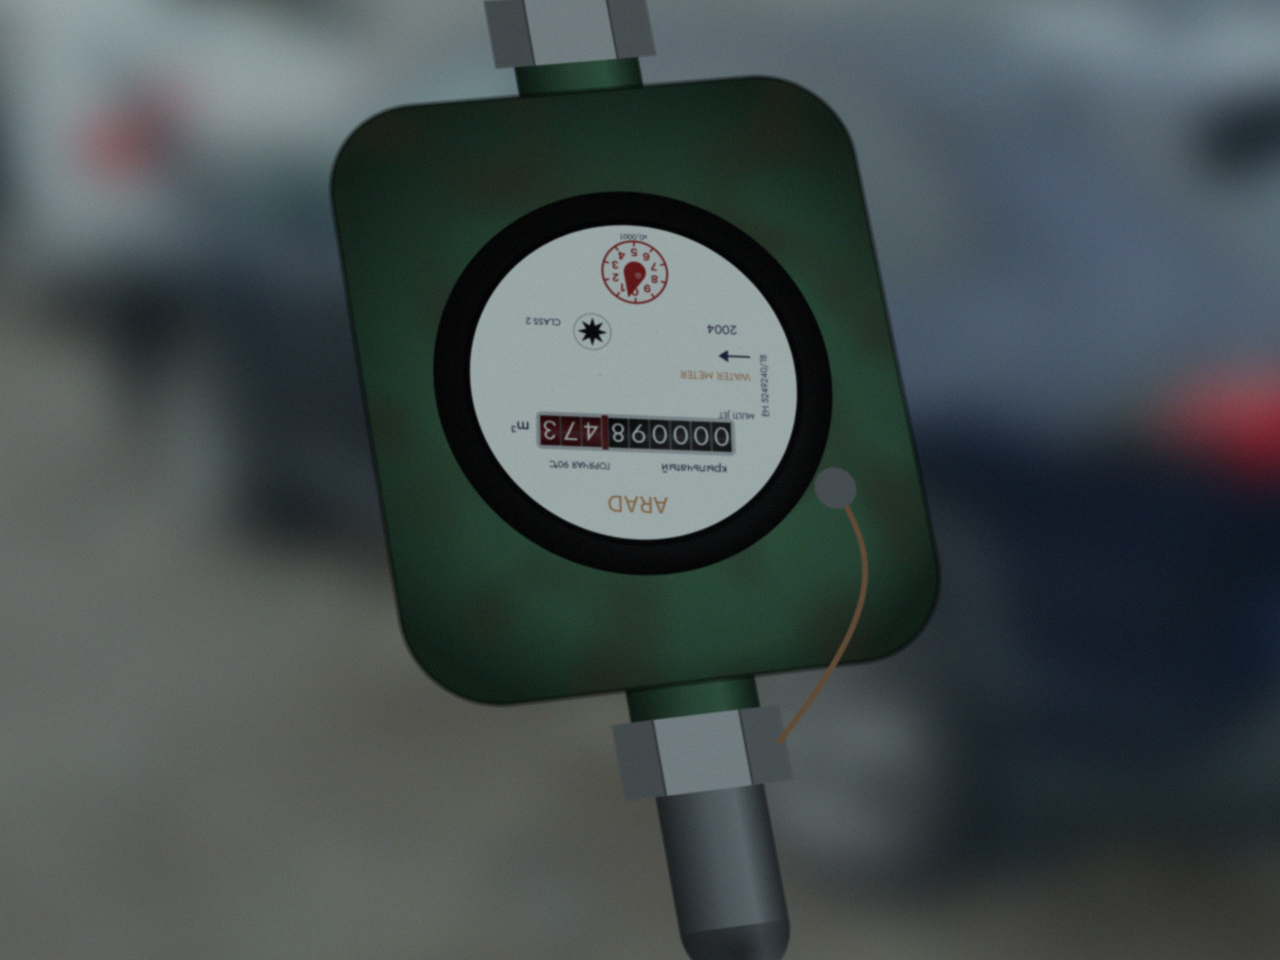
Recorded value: 98.4730 m³
